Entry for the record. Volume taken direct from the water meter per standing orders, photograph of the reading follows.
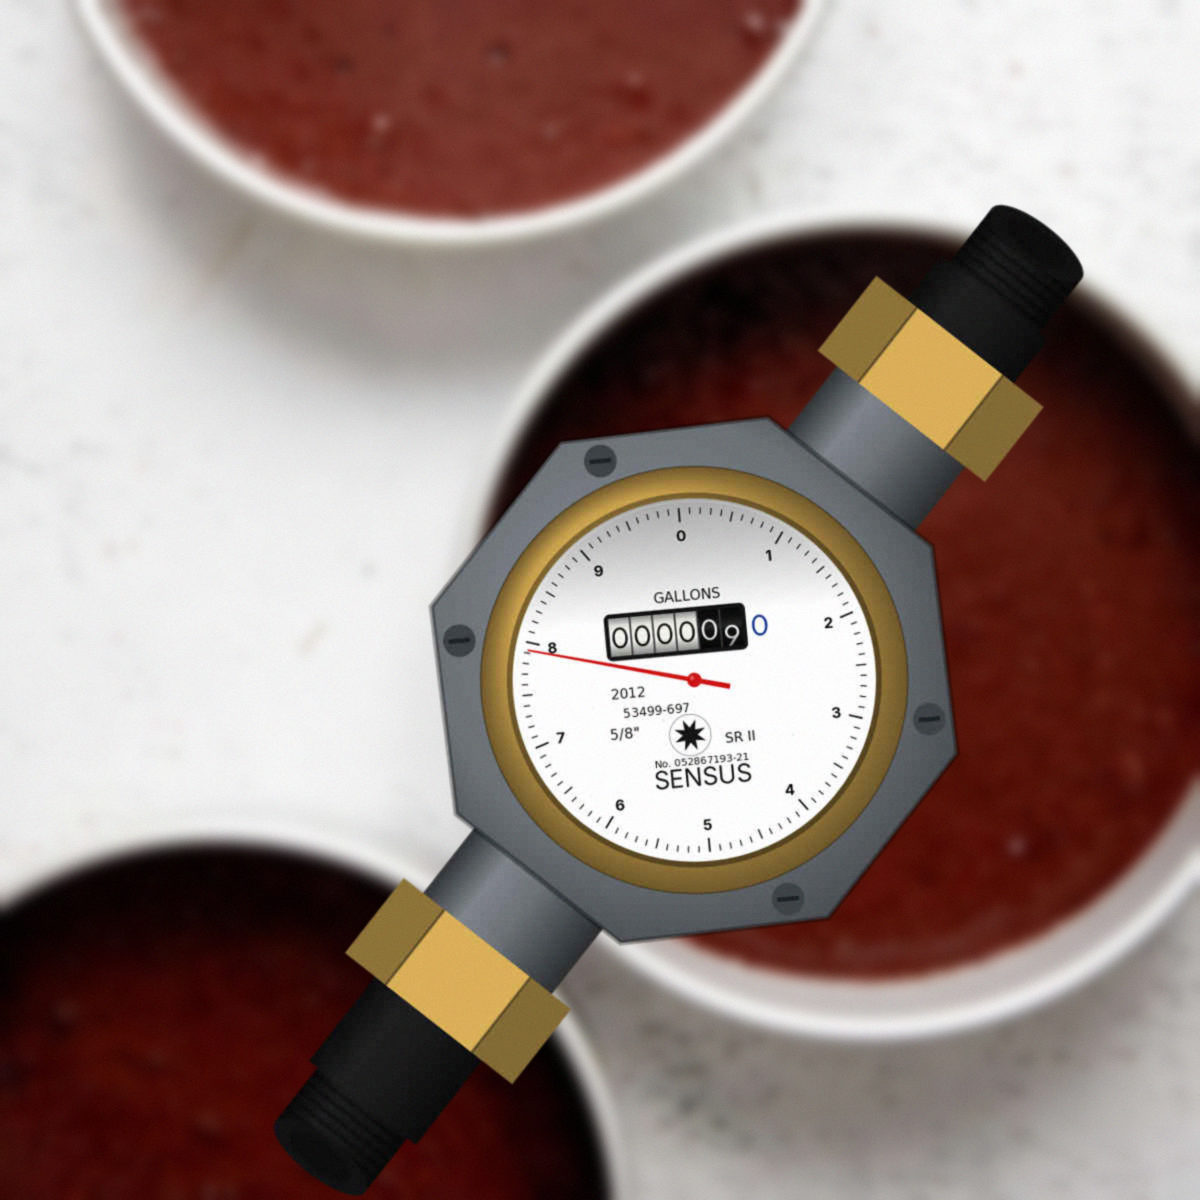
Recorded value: 87.9 gal
